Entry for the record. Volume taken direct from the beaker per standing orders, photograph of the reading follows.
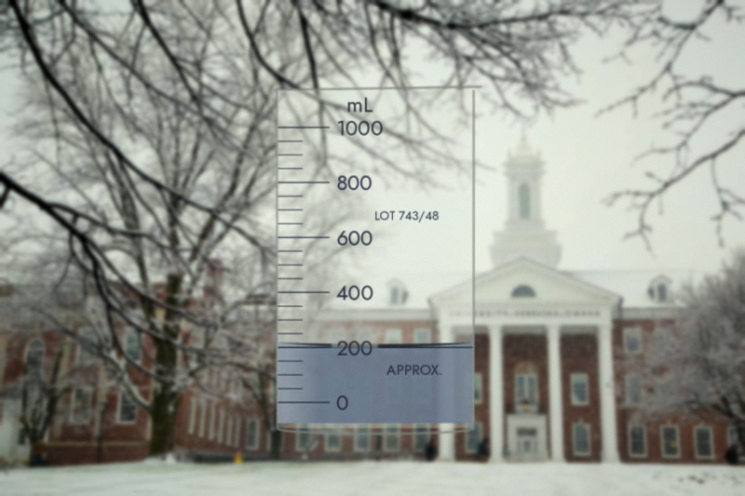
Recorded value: 200 mL
